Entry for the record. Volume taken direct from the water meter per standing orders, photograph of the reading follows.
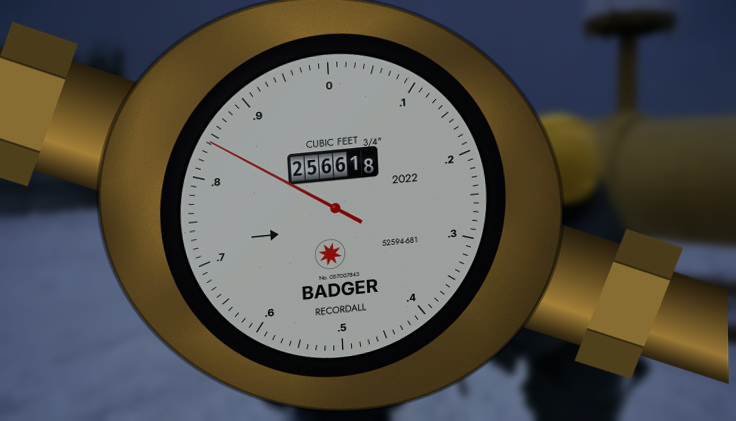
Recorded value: 256617.84 ft³
